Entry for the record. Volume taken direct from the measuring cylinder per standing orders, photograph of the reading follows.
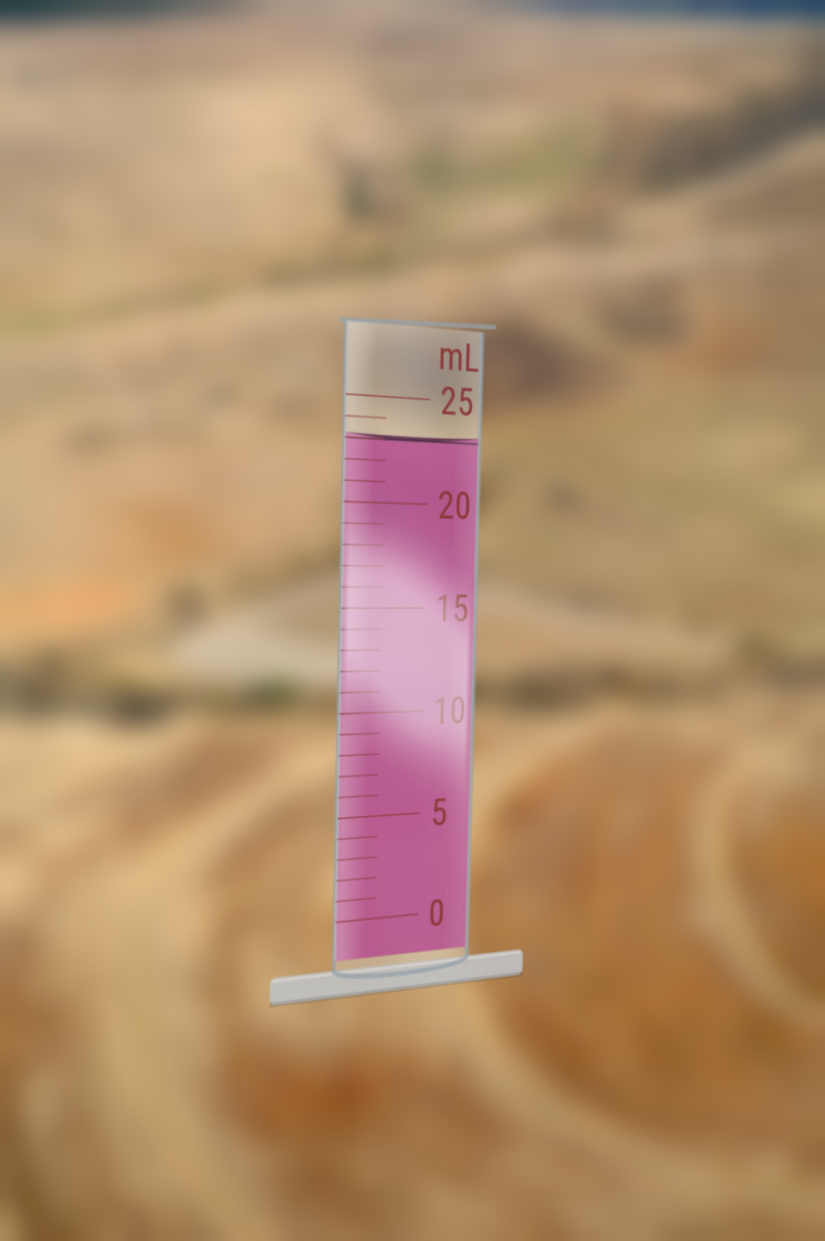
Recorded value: 23 mL
